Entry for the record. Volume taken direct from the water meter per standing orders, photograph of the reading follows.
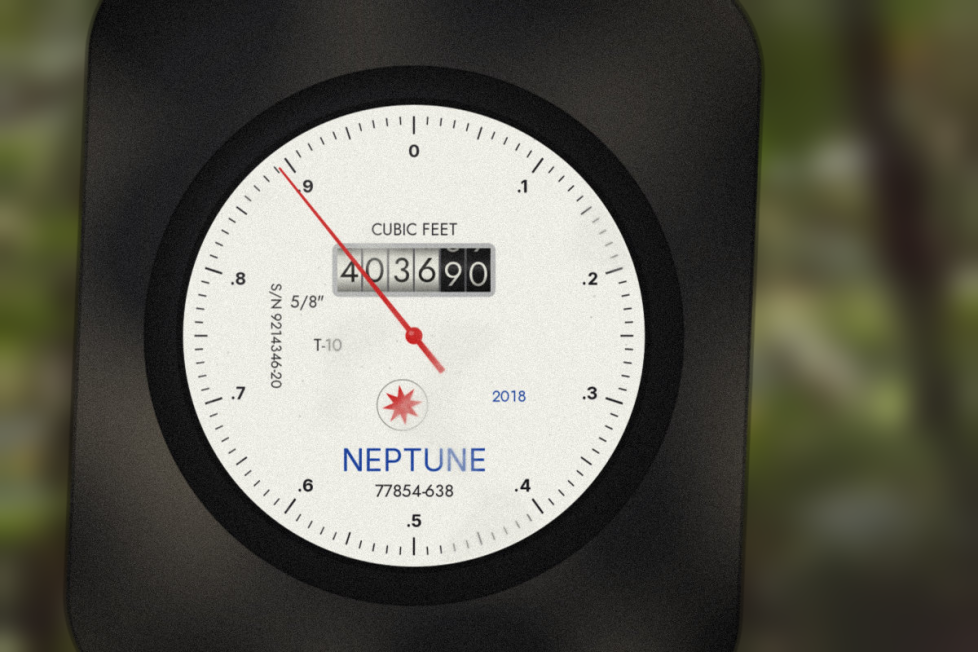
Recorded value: 403689.89 ft³
